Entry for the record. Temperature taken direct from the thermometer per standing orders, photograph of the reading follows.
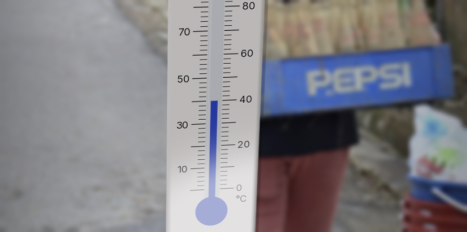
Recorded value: 40 °C
